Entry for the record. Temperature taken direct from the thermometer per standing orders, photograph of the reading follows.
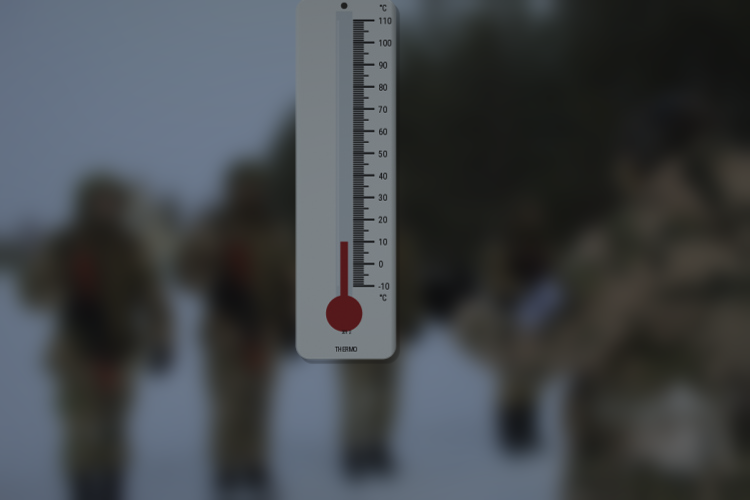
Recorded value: 10 °C
